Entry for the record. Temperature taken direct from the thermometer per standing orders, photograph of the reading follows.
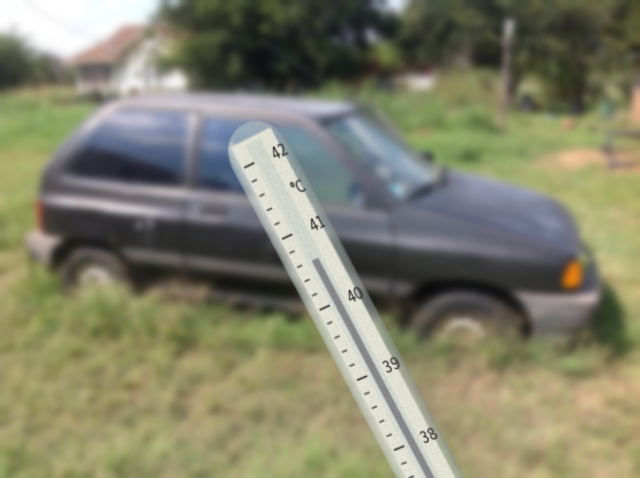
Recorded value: 40.6 °C
